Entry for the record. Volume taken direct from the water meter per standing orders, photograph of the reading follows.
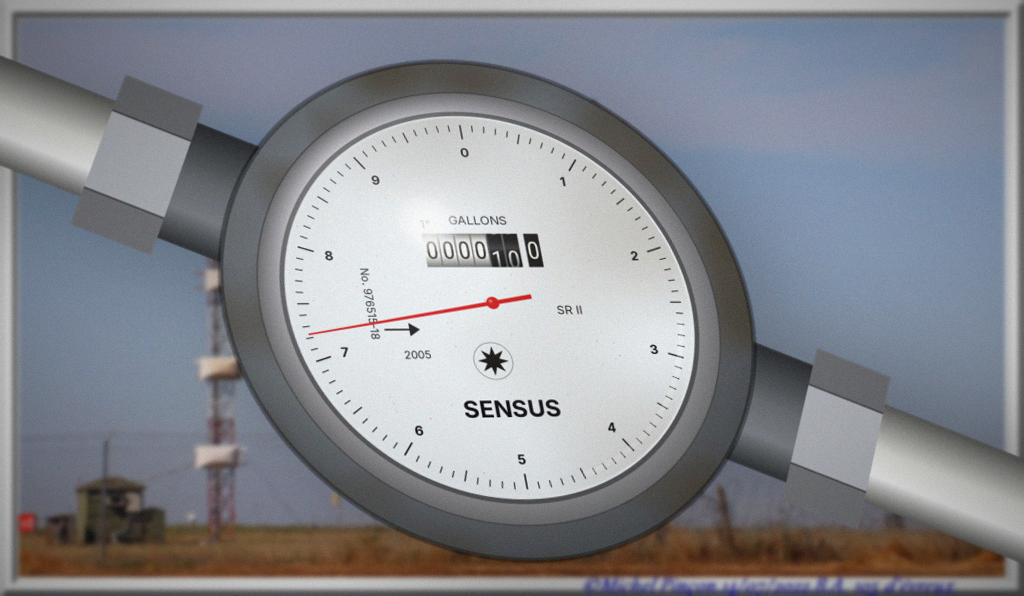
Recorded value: 97.2 gal
